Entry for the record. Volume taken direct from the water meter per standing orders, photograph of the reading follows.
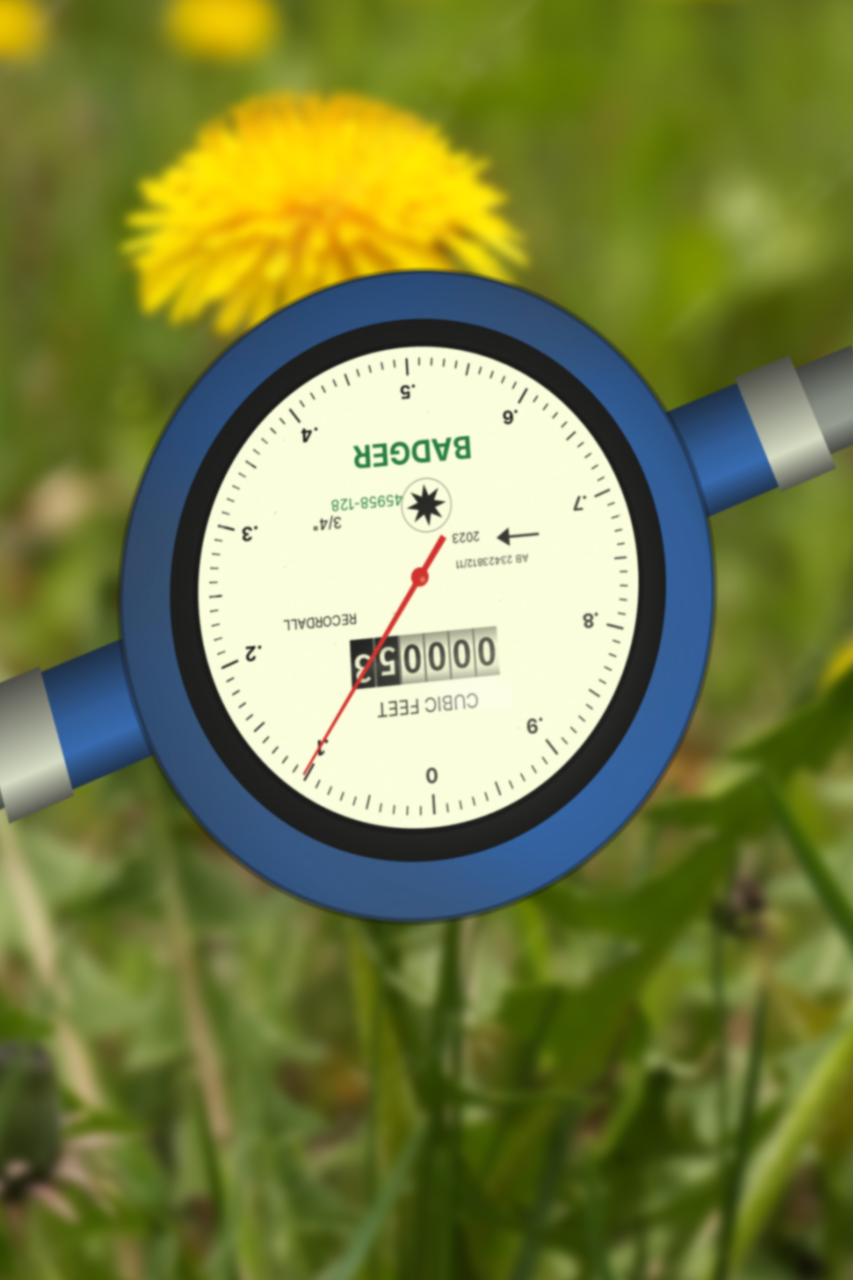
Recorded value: 53.10 ft³
